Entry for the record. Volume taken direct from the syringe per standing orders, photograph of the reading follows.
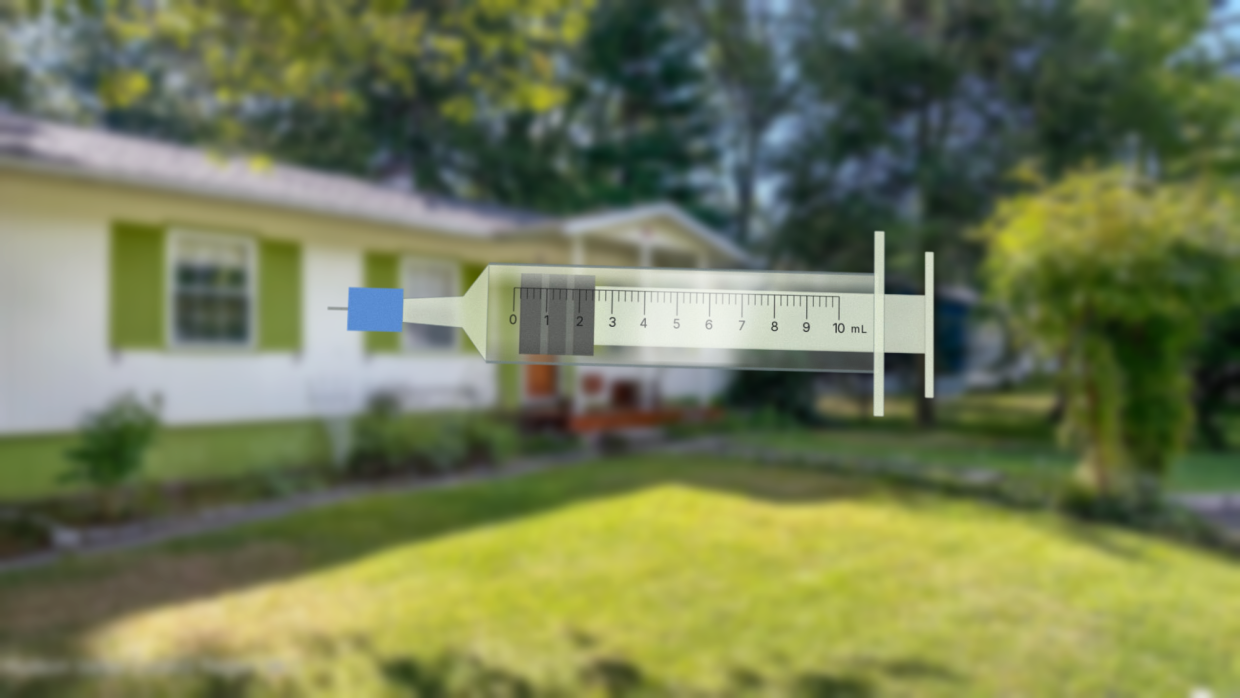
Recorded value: 0.2 mL
